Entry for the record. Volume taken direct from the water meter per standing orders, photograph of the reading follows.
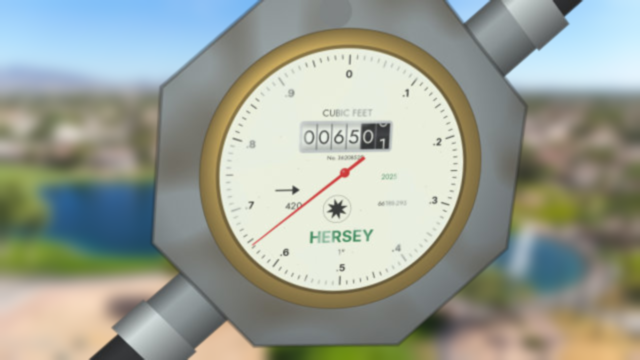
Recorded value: 6500.64 ft³
